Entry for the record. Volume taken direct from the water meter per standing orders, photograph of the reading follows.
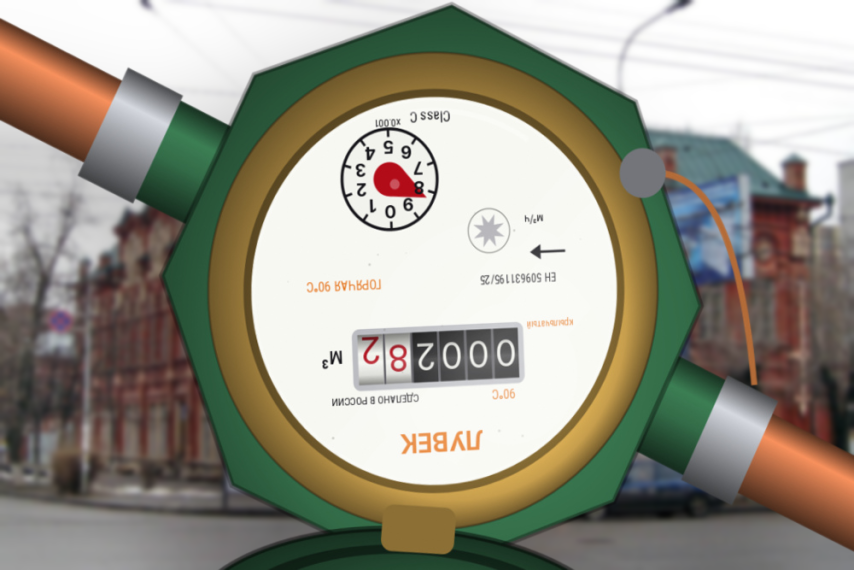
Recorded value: 2.818 m³
